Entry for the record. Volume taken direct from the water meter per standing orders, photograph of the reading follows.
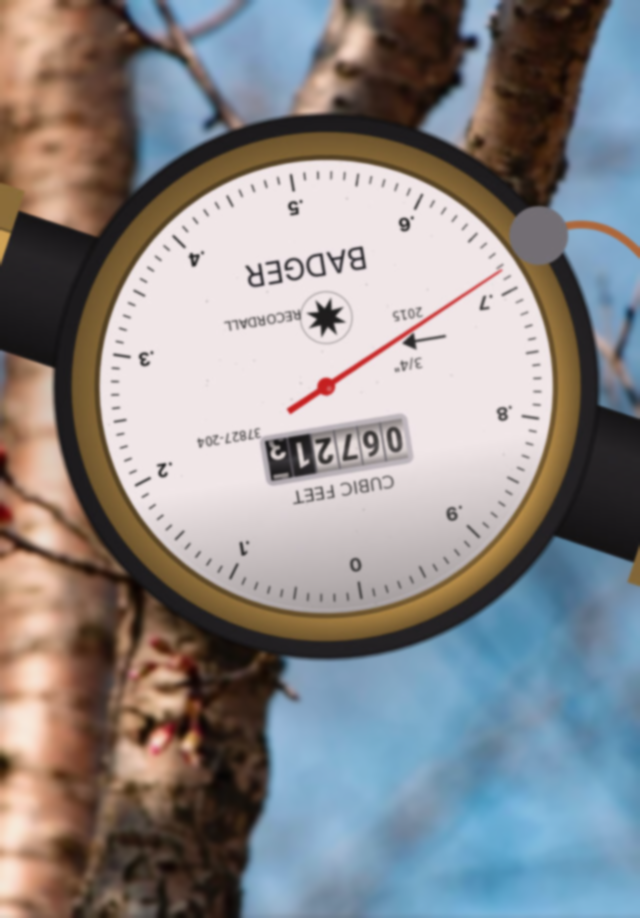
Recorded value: 67212.68 ft³
